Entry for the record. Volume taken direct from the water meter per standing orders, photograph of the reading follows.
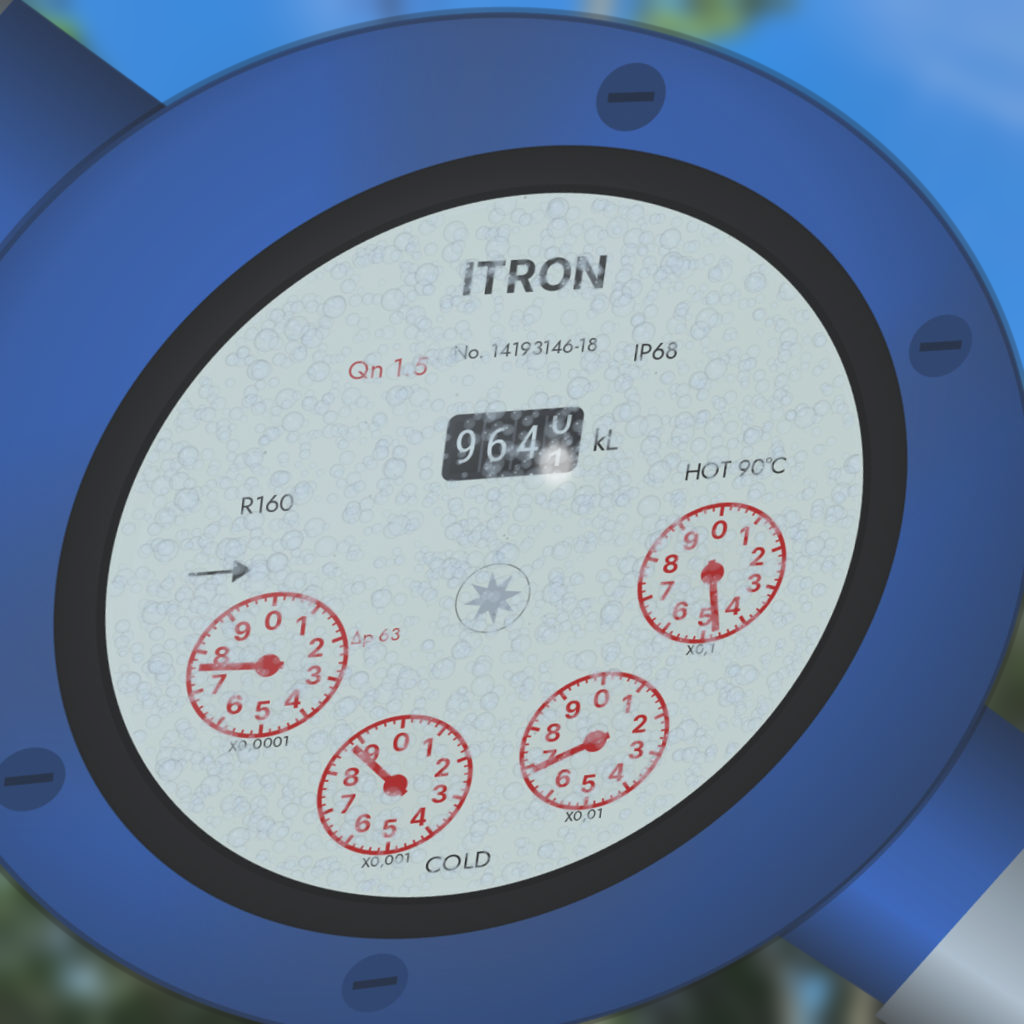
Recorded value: 9640.4687 kL
